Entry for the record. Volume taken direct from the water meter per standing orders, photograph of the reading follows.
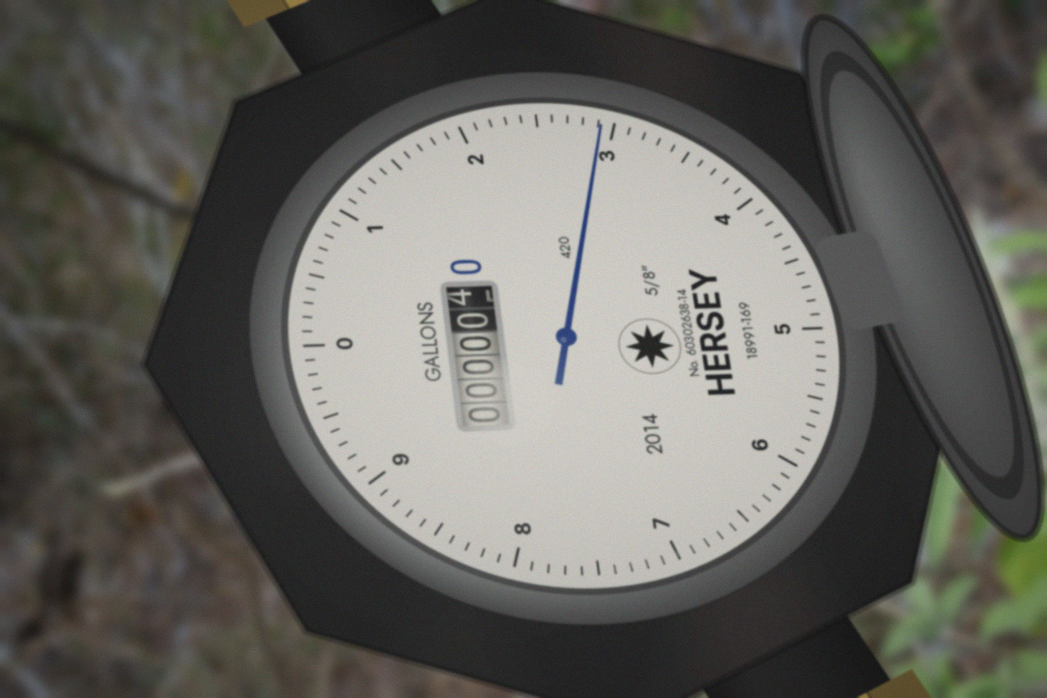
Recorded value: 42.9 gal
